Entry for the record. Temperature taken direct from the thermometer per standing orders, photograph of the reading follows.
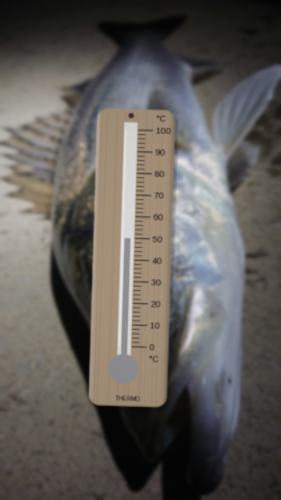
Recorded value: 50 °C
